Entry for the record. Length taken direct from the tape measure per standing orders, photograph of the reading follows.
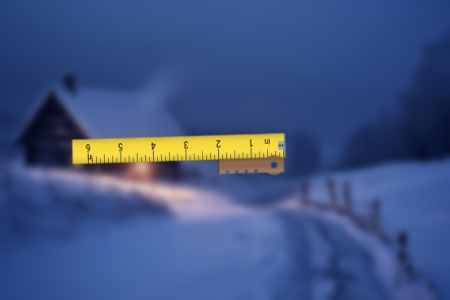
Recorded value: 2 in
